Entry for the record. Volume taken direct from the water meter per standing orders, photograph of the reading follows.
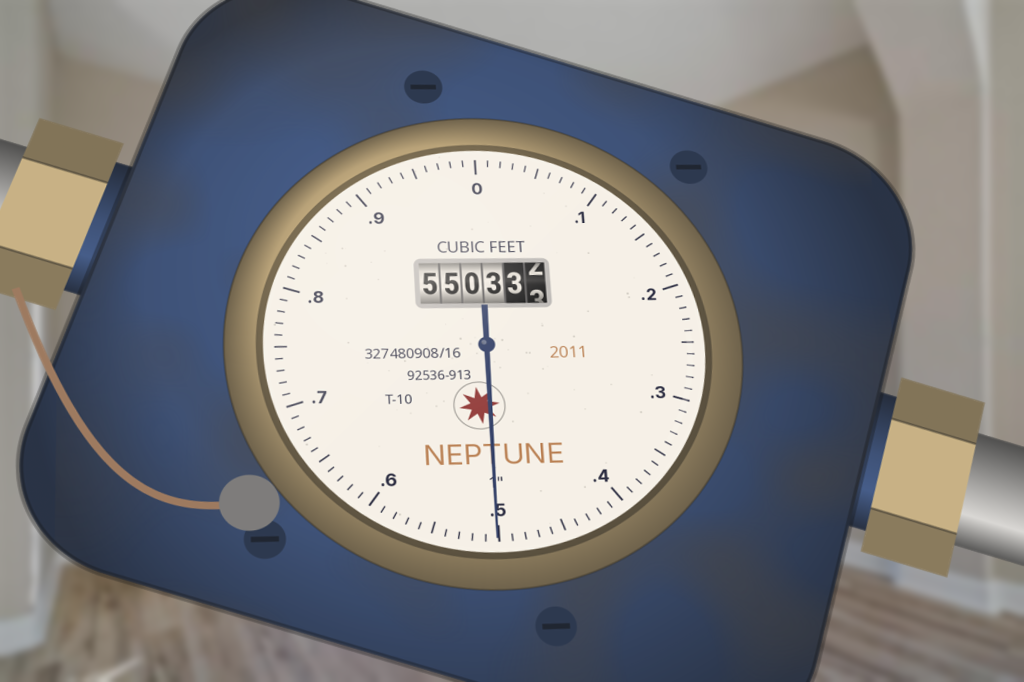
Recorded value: 550332.50 ft³
